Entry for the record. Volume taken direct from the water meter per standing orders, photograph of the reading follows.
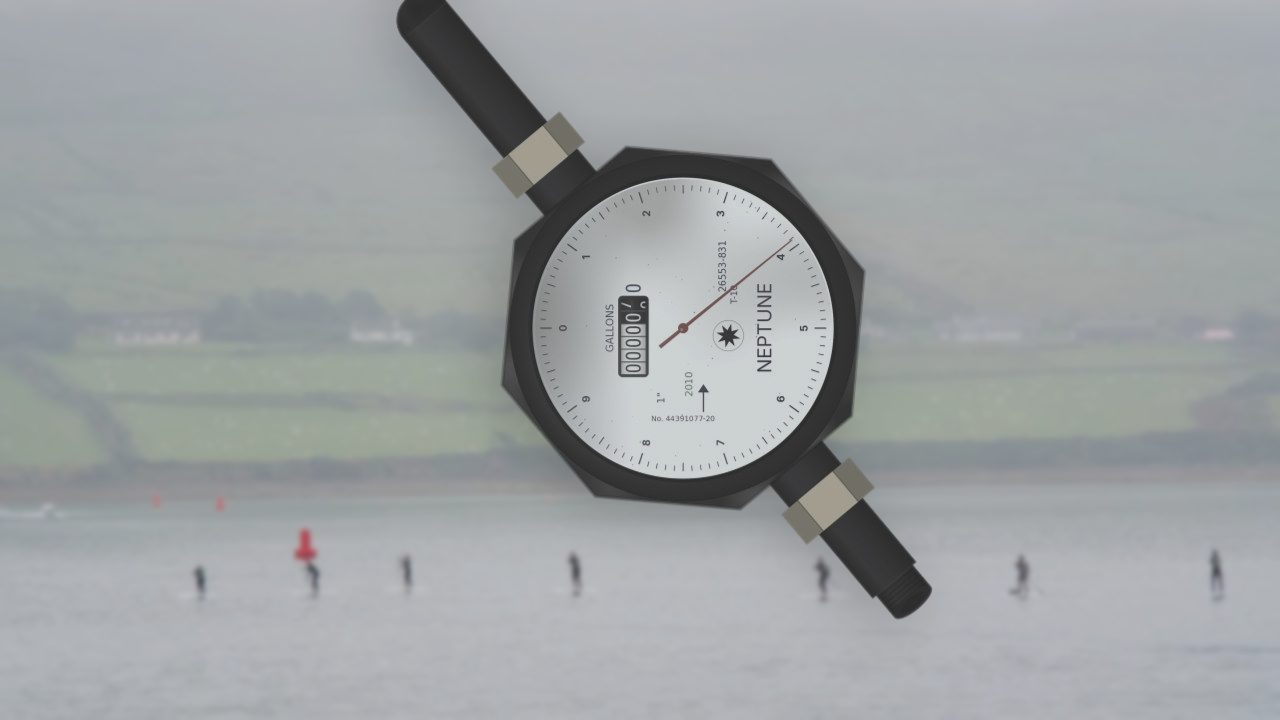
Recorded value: 73.9 gal
